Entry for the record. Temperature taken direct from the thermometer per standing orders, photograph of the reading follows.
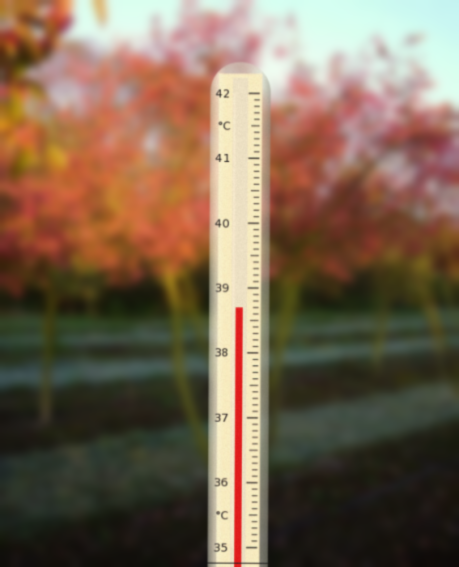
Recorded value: 38.7 °C
